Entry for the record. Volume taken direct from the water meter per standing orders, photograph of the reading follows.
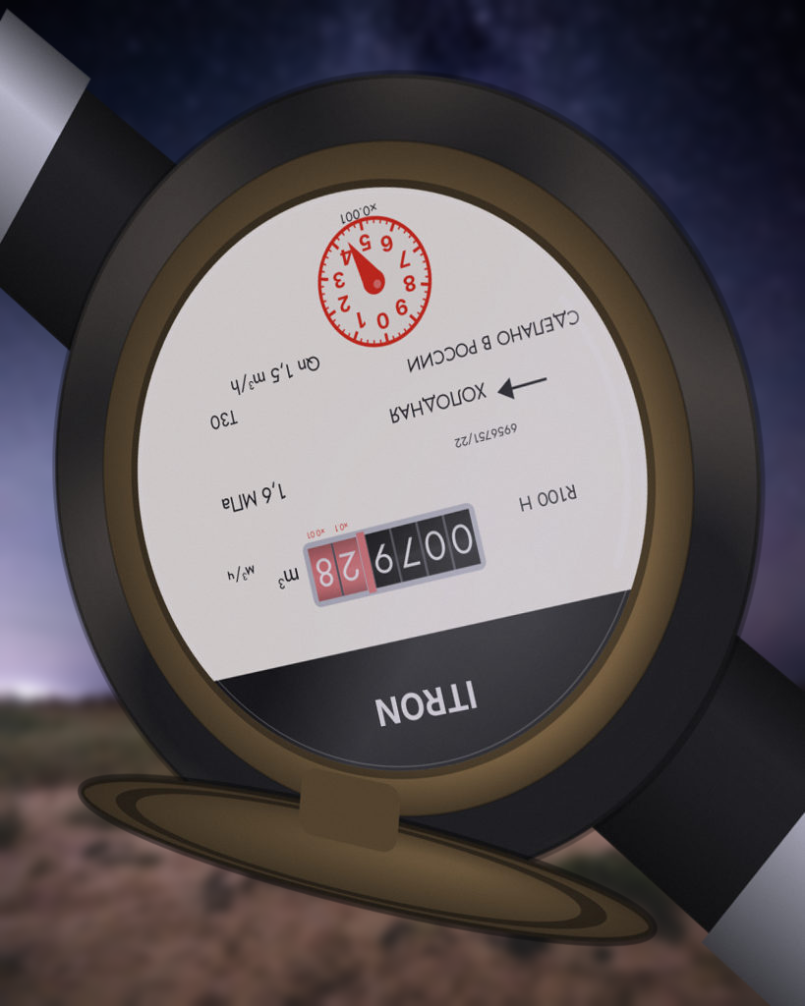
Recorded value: 79.284 m³
